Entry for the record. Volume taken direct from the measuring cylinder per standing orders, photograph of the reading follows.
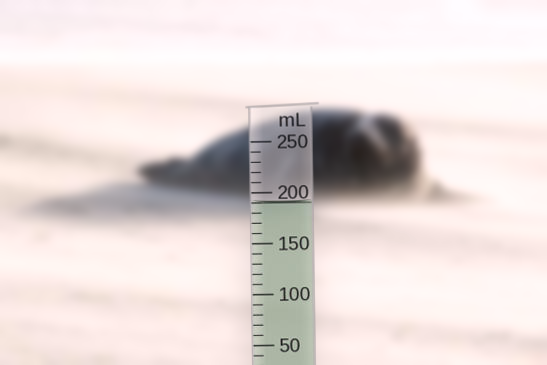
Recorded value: 190 mL
